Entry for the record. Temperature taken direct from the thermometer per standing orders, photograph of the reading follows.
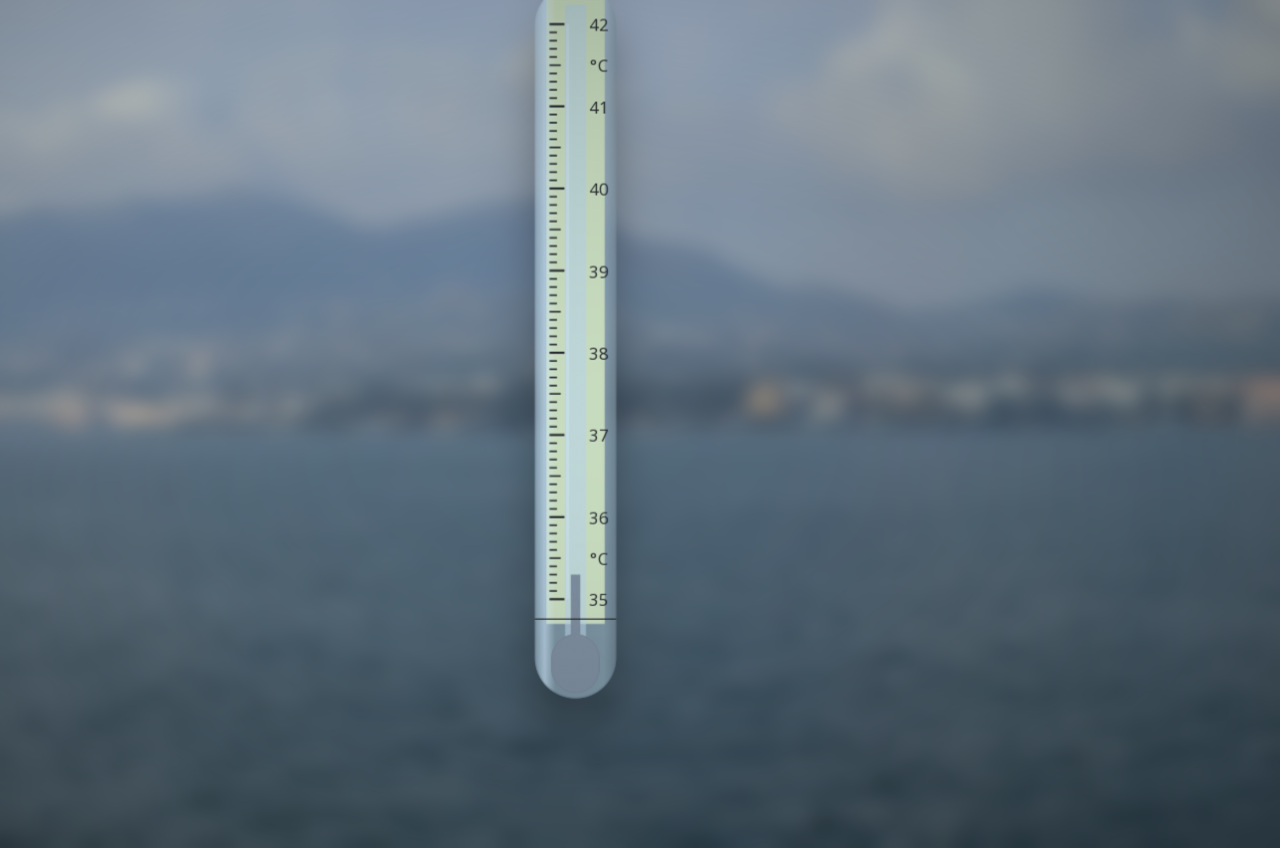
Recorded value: 35.3 °C
